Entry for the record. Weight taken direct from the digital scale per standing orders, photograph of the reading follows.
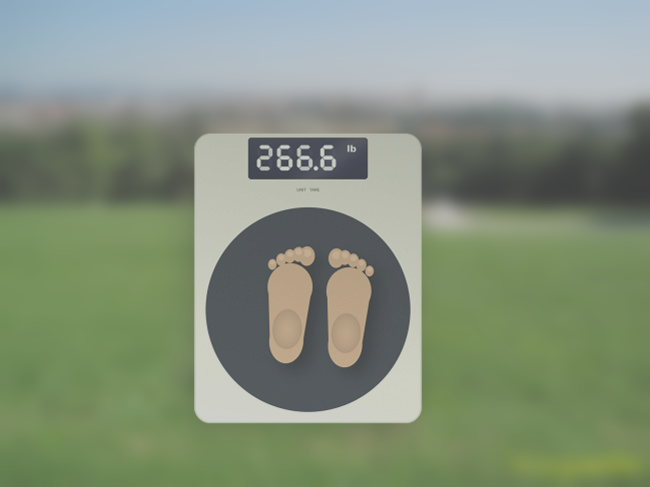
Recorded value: 266.6 lb
